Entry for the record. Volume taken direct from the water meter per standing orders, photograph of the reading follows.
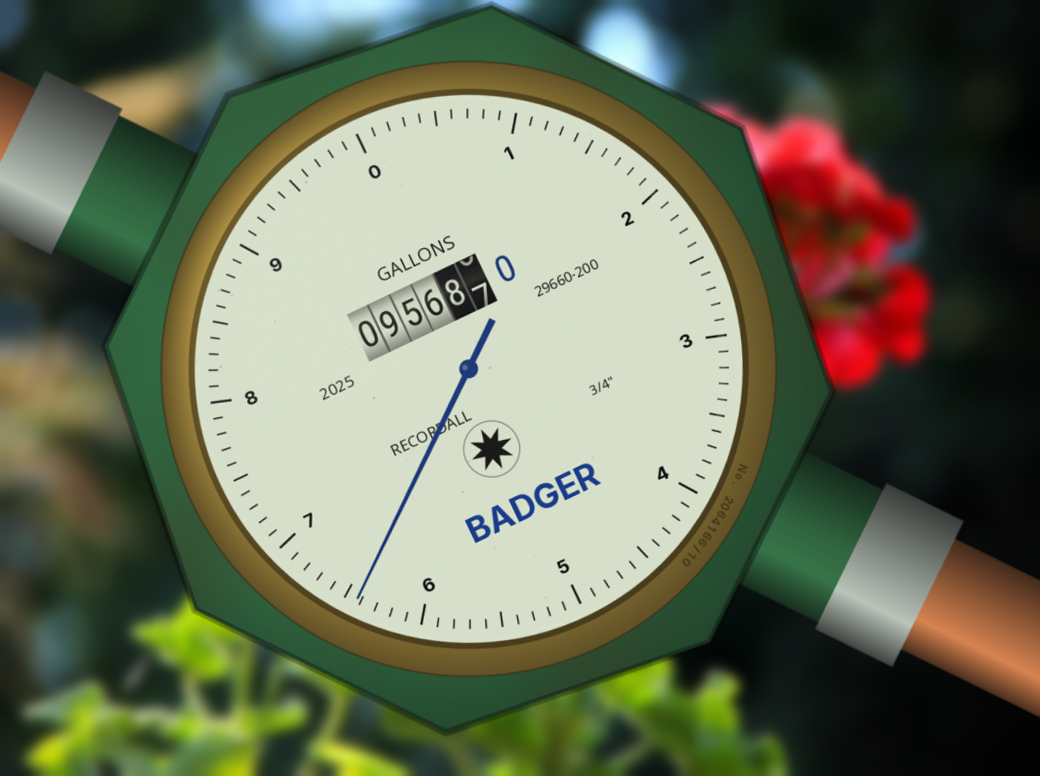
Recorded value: 956866.4 gal
